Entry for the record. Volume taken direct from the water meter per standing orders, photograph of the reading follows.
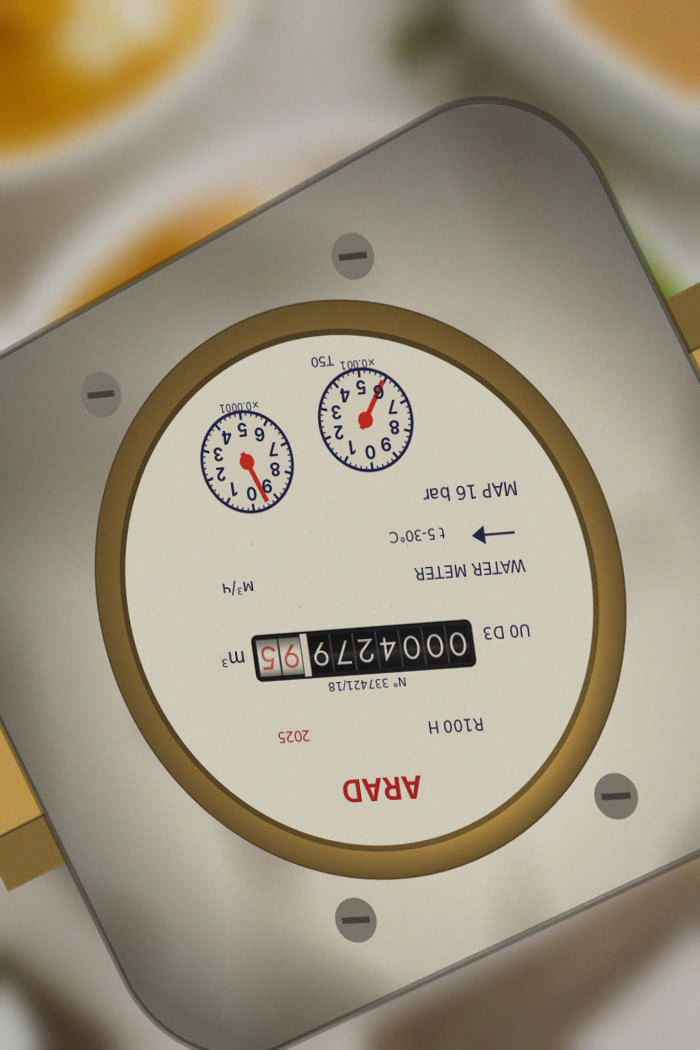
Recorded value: 4279.9559 m³
